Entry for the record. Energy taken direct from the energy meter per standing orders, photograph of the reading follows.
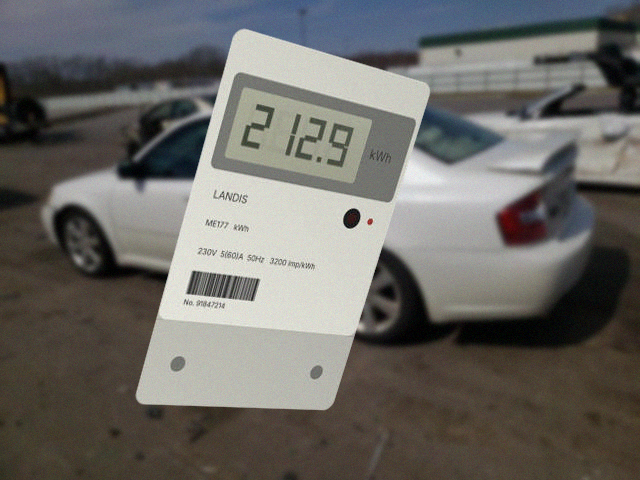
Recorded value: 212.9 kWh
